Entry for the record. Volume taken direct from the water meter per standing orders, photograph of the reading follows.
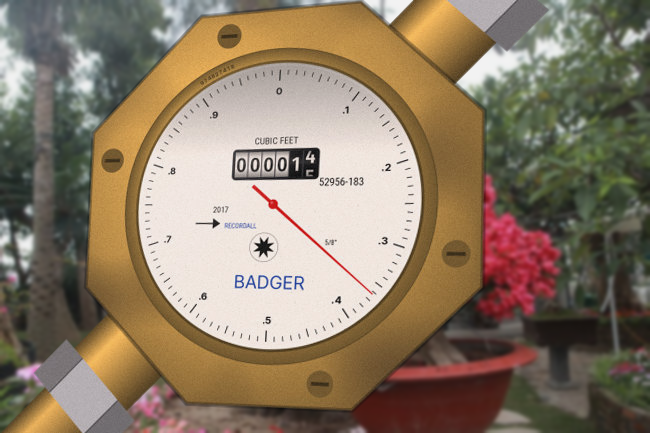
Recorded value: 14.36 ft³
